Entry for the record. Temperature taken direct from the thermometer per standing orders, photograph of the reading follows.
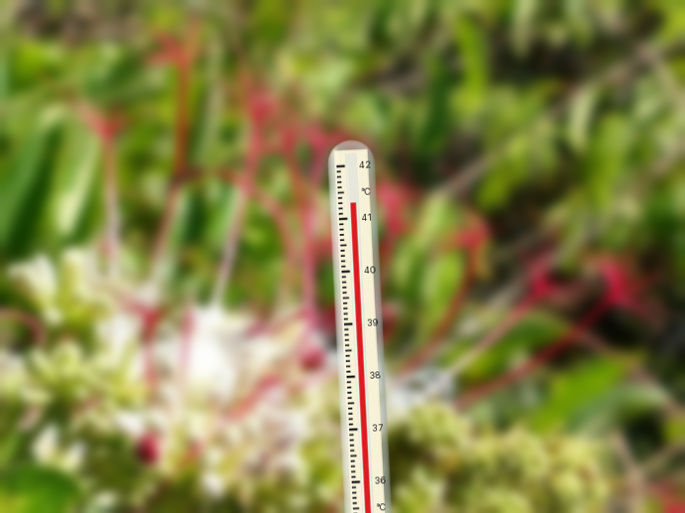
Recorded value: 41.3 °C
